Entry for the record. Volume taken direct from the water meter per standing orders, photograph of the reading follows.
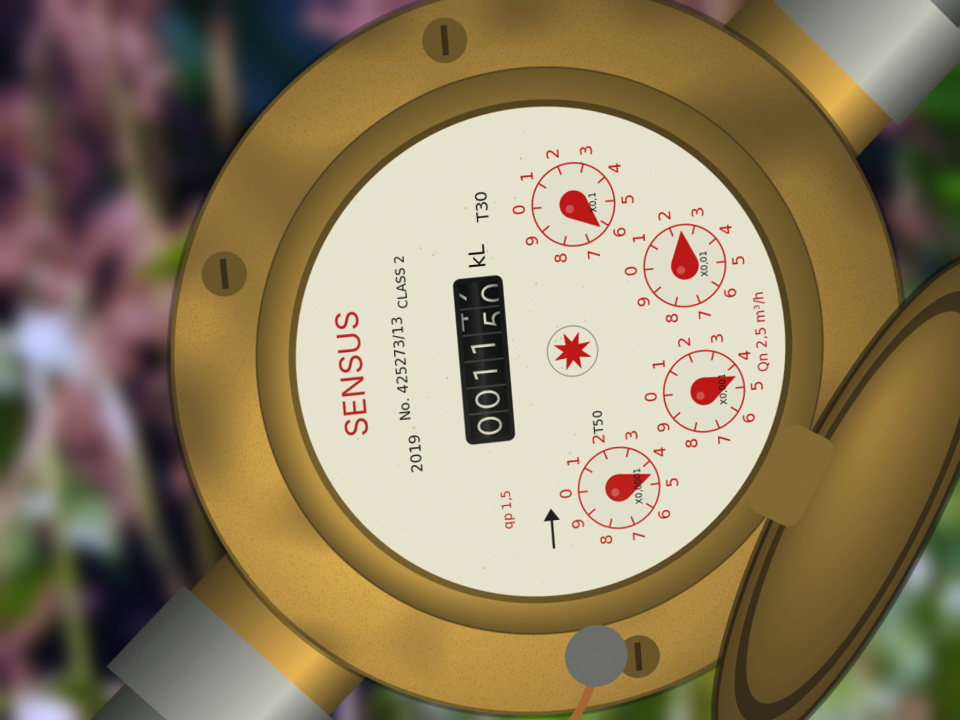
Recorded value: 1149.6244 kL
